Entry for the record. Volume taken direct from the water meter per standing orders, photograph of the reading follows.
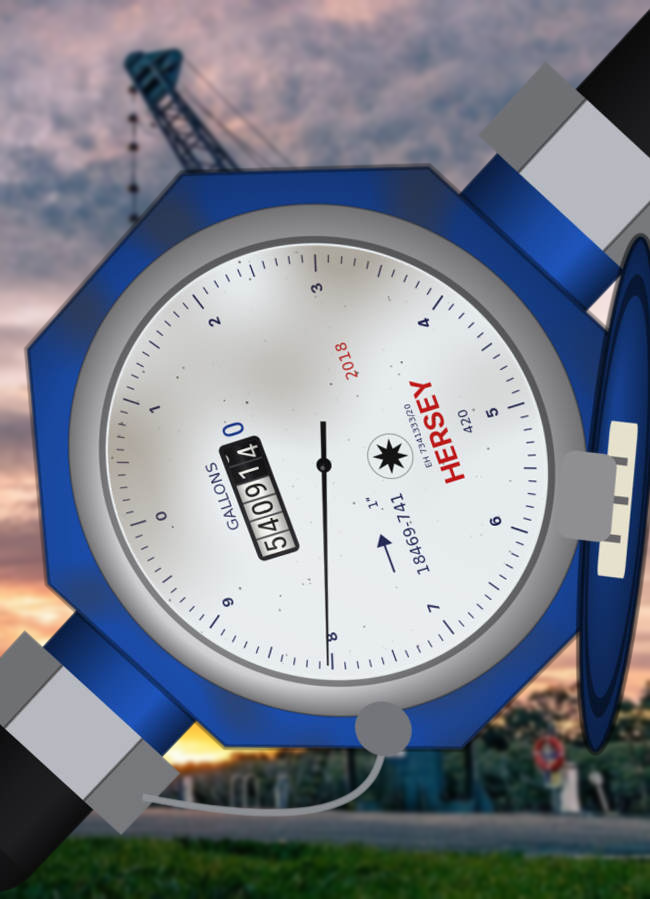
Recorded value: 5409138.0 gal
